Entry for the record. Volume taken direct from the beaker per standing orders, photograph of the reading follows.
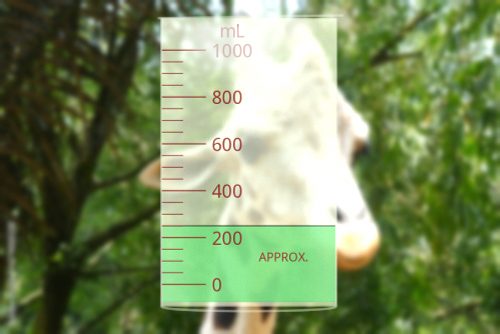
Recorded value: 250 mL
